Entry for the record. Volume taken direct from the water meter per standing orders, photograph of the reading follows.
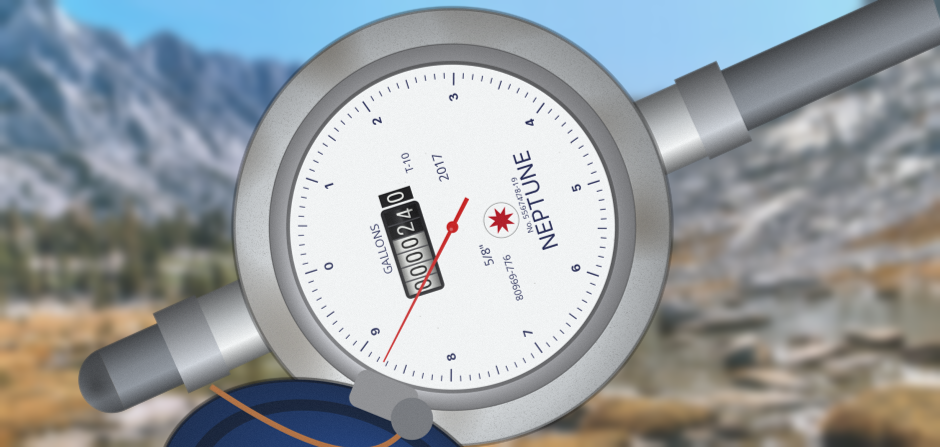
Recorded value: 238.7 gal
